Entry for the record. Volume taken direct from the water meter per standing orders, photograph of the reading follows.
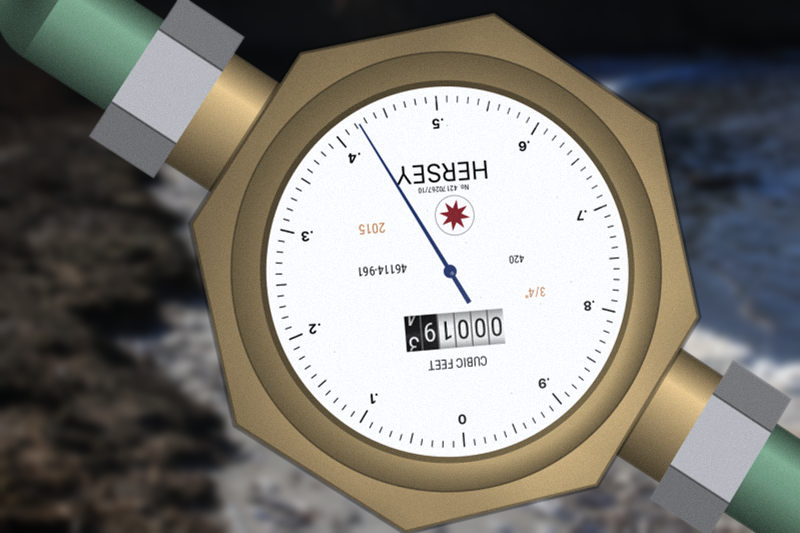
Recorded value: 193.42 ft³
